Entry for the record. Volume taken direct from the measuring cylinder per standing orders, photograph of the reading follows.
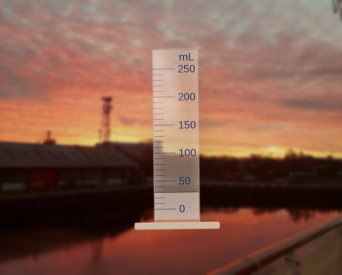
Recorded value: 30 mL
